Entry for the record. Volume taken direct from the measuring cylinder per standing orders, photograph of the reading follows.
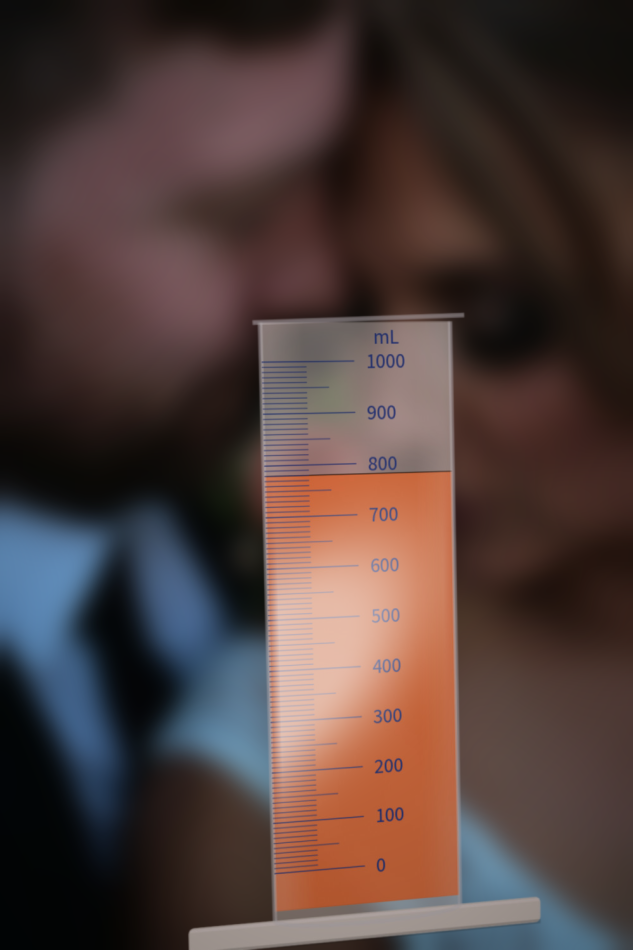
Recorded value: 780 mL
